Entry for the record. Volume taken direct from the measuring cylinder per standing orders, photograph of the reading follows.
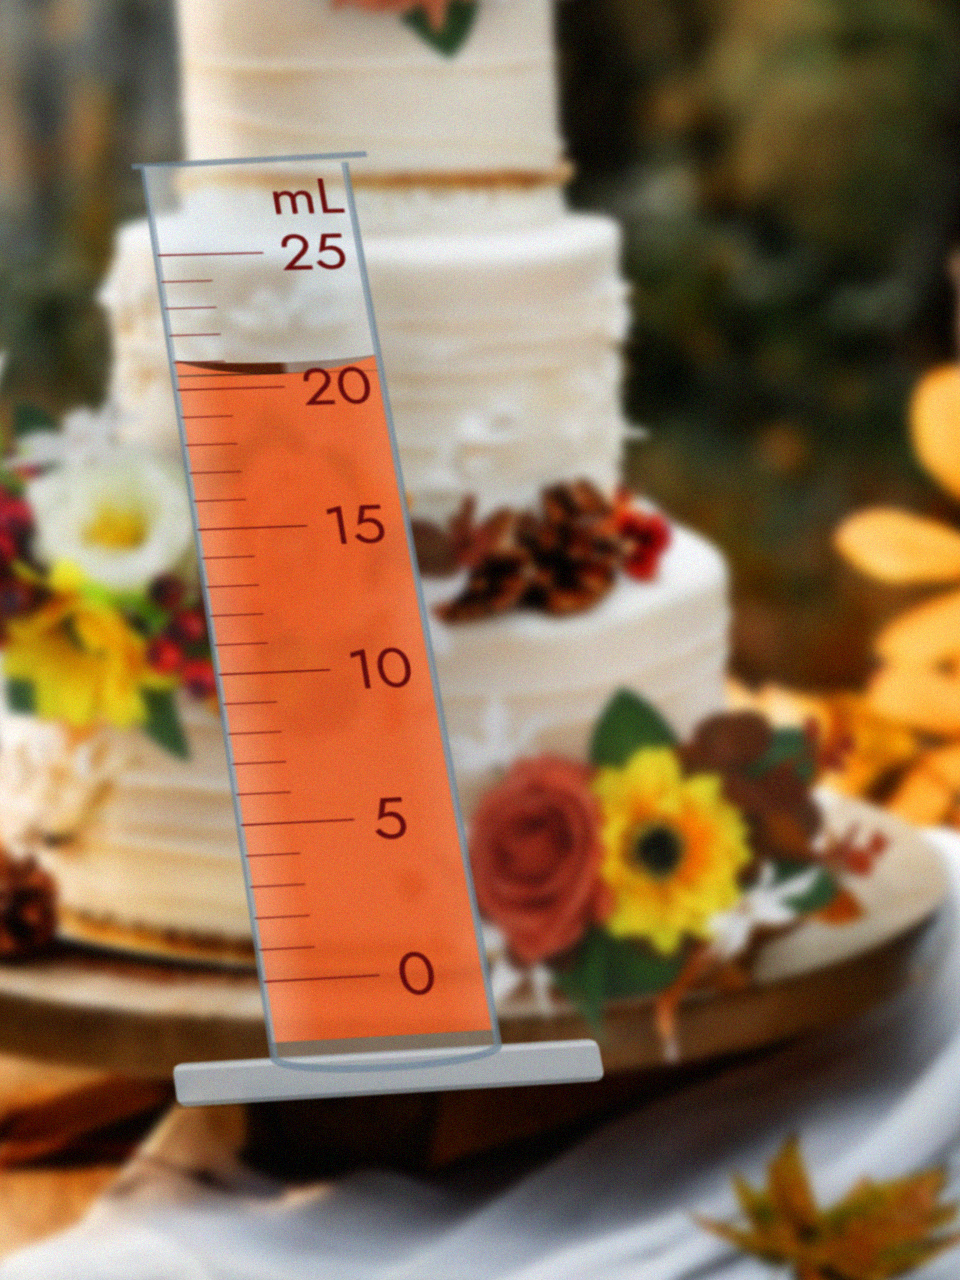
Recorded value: 20.5 mL
